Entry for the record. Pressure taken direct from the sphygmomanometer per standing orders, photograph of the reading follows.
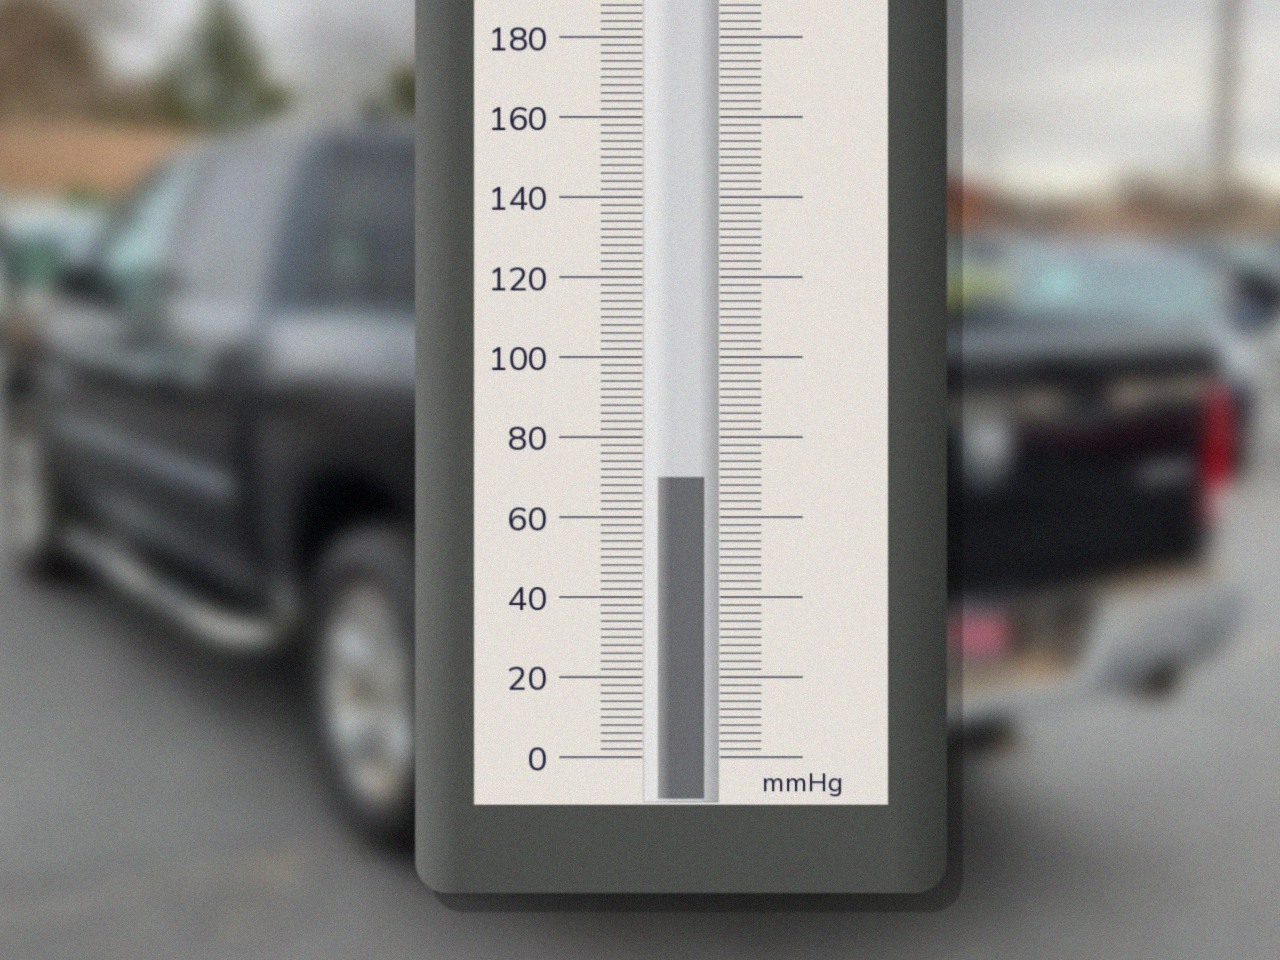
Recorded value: 70 mmHg
